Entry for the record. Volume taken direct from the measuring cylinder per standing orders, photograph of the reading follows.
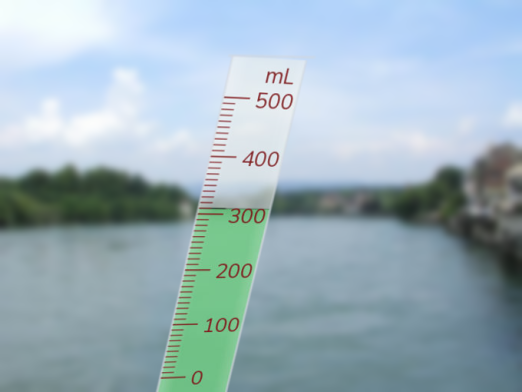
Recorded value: 310 mL
